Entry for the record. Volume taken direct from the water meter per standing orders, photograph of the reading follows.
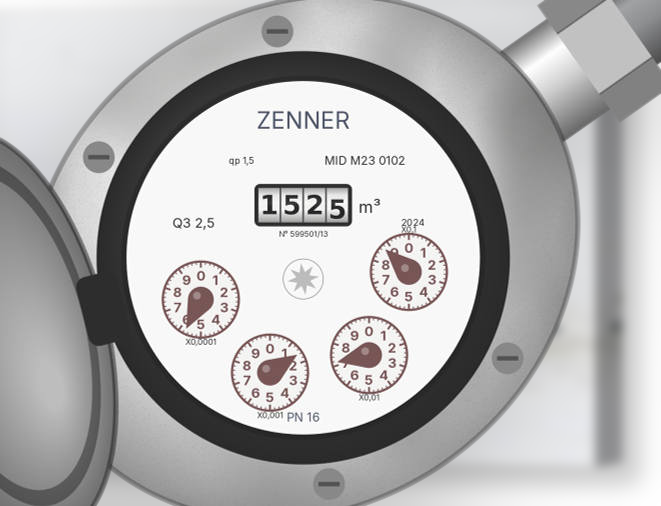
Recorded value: 1524.8715 m³
